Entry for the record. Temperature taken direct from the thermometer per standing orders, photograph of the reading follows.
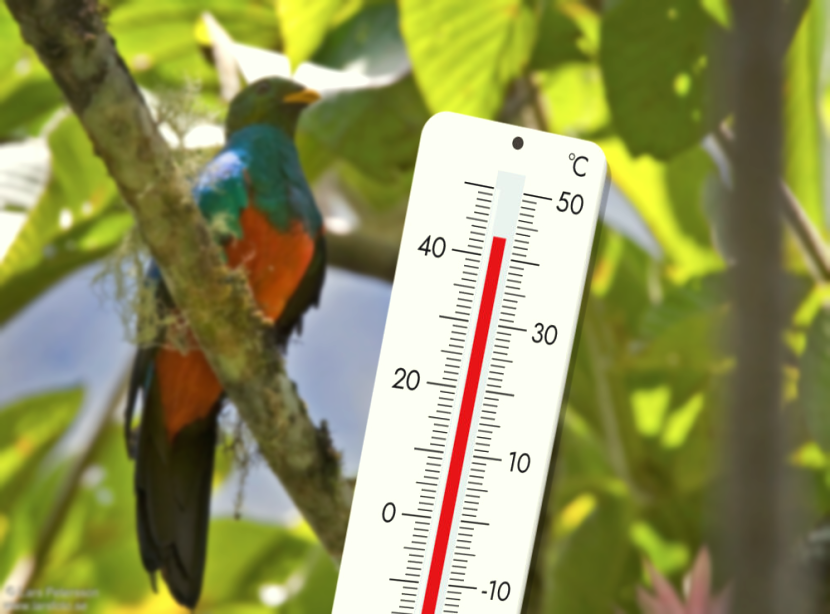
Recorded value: 43 °C
